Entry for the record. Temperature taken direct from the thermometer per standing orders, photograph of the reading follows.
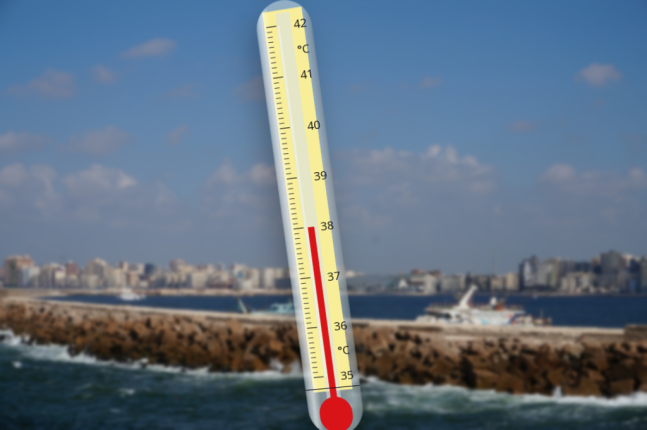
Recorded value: 38 °C
